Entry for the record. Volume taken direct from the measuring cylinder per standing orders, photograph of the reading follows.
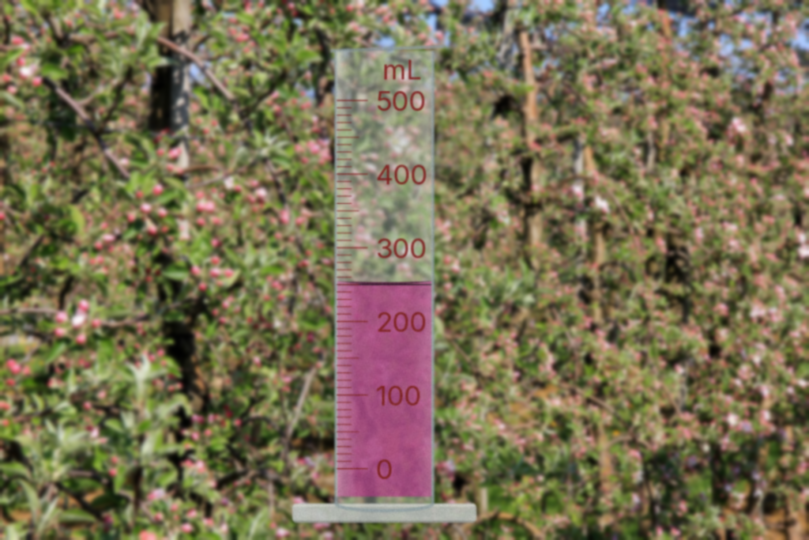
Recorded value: 250 mL
